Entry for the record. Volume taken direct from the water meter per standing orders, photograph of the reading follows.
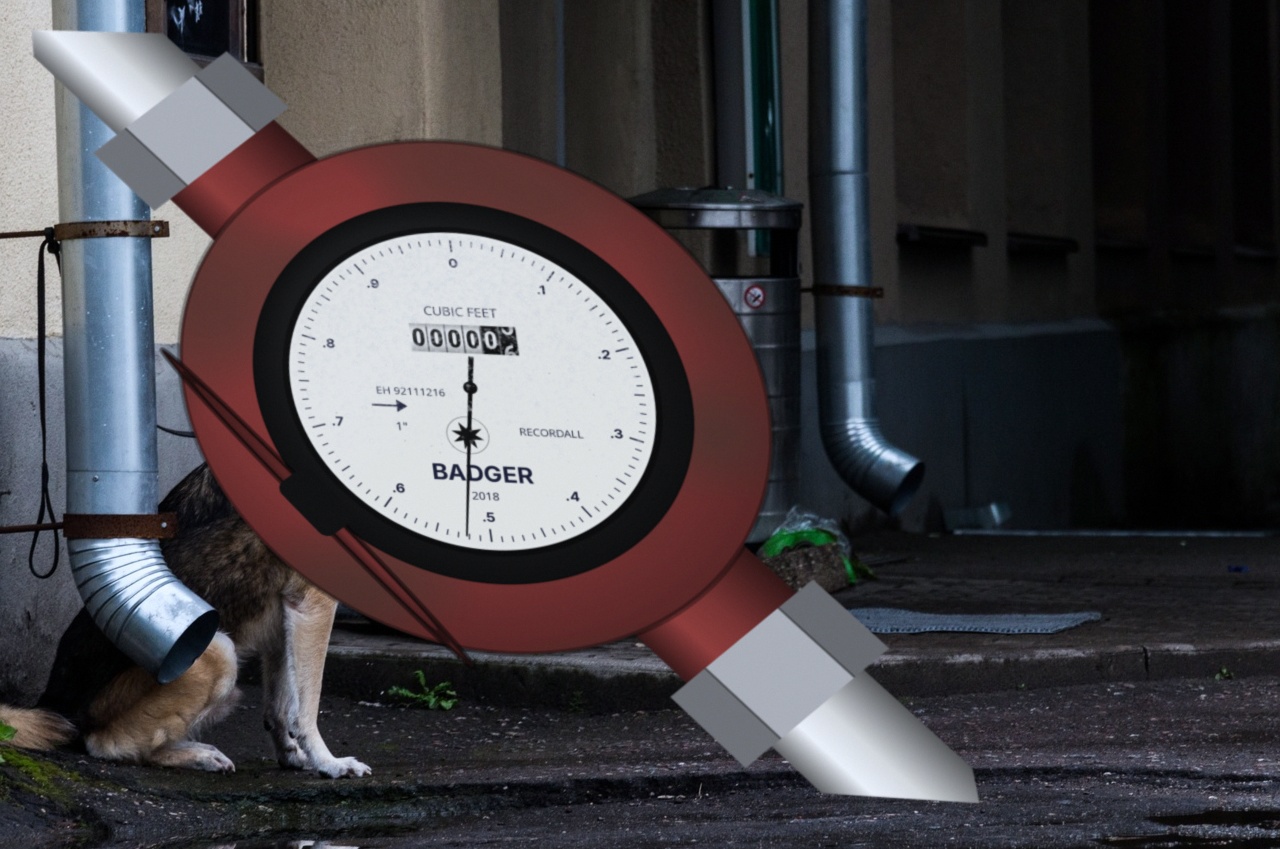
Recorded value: 5.52 ft³
